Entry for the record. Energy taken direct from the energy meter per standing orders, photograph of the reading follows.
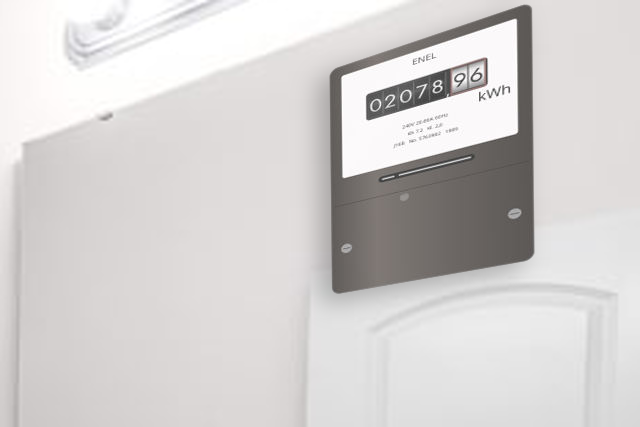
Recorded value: 2078.96 kWh
